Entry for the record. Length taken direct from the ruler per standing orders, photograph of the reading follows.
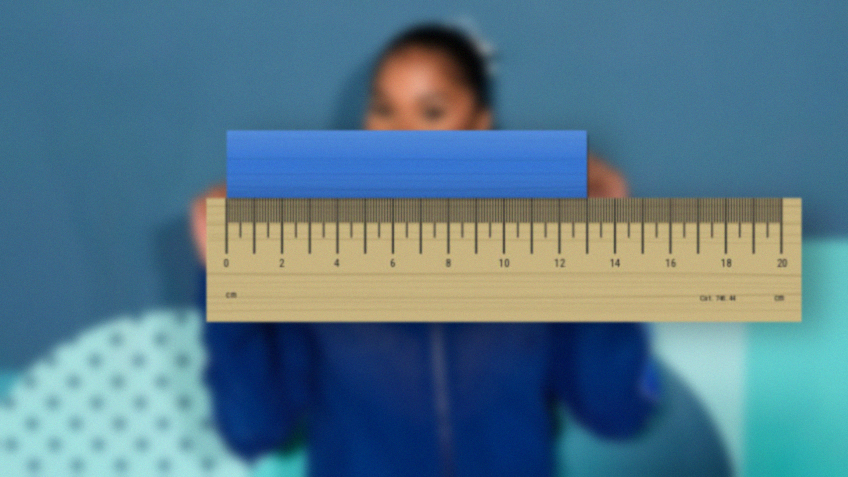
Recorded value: 13 cm
